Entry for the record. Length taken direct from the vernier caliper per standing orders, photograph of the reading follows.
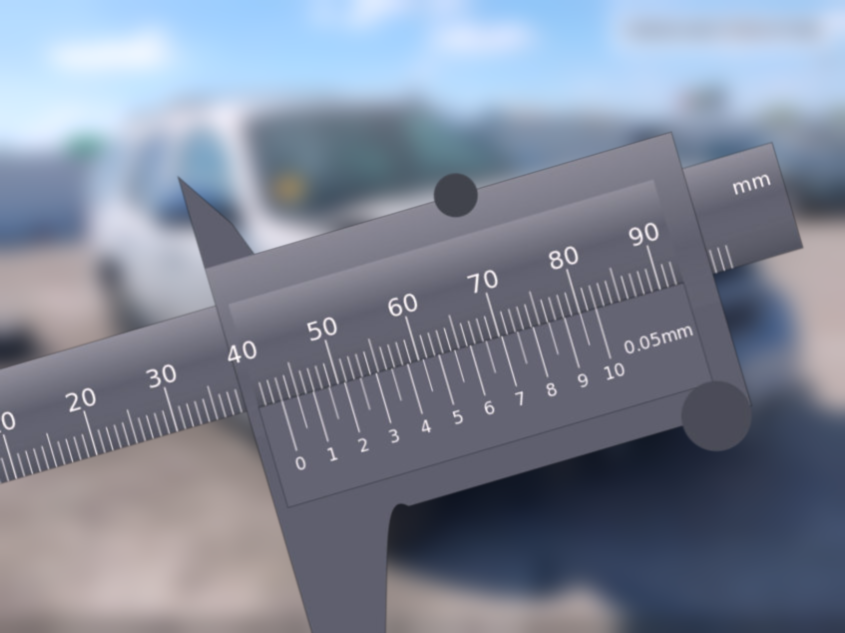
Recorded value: 43.0 mm
